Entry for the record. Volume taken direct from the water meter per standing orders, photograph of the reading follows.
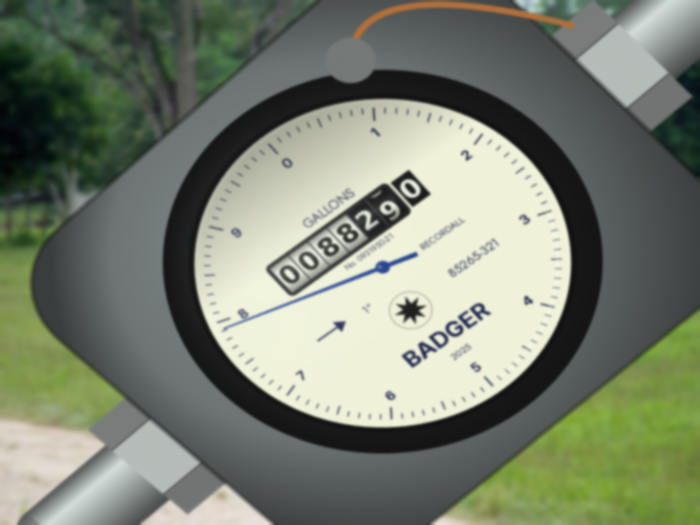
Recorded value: 88287.9 gal
